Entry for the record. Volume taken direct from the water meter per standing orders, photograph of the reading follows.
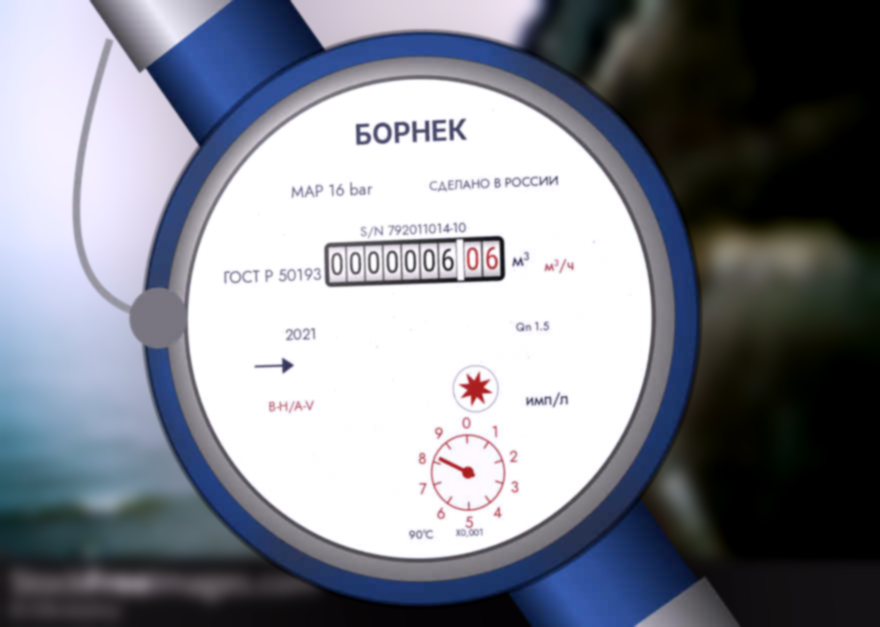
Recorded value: 6.068 m³
